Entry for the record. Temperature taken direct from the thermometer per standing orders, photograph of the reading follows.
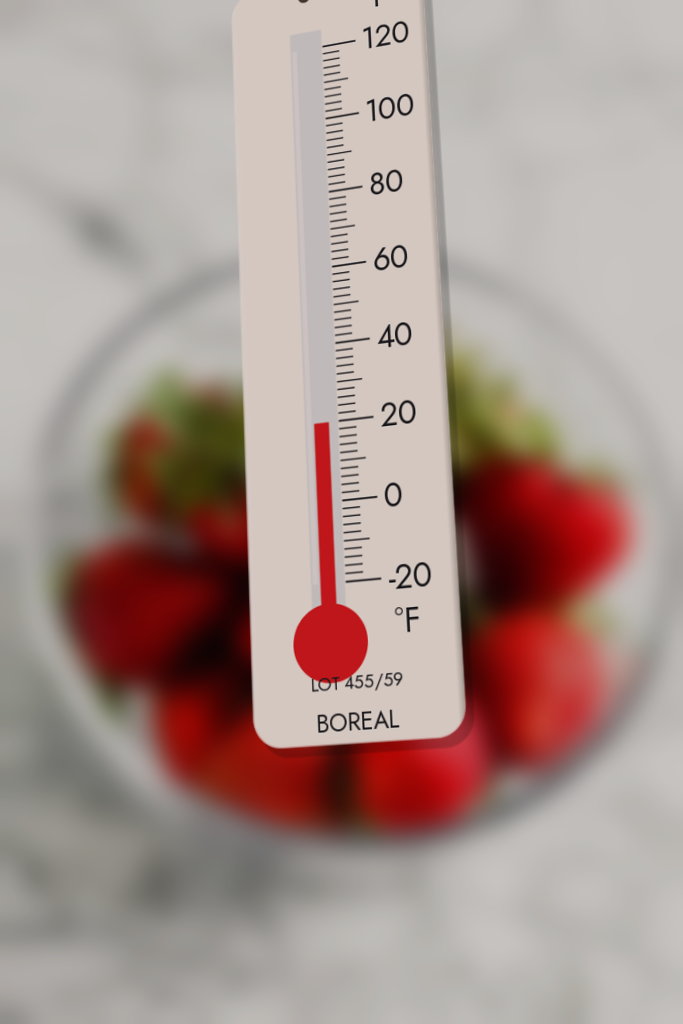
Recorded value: 20 °F
